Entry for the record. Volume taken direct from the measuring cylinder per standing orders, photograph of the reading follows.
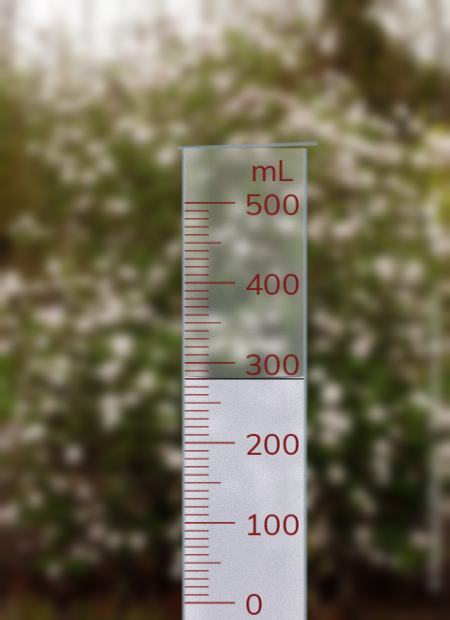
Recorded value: 280 mL
